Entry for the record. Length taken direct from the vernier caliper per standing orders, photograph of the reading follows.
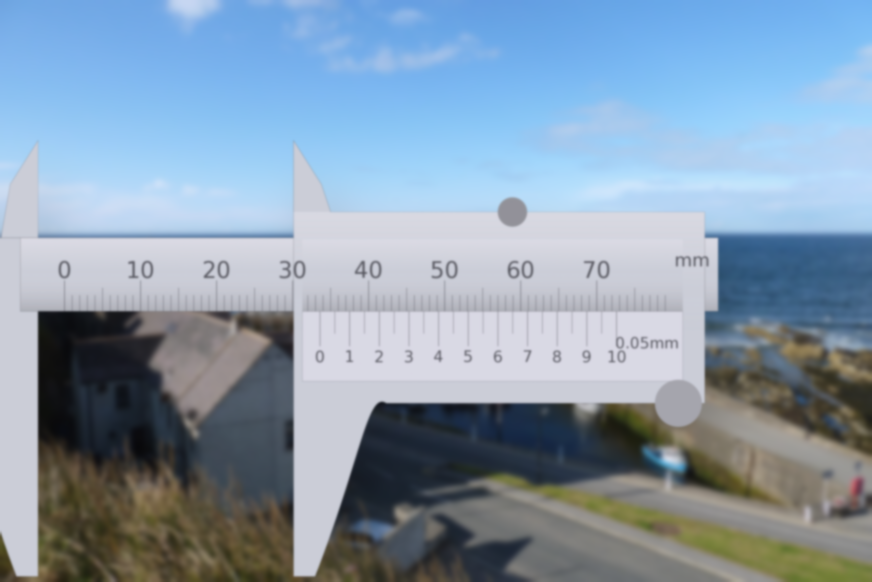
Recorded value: 33.6 mm
